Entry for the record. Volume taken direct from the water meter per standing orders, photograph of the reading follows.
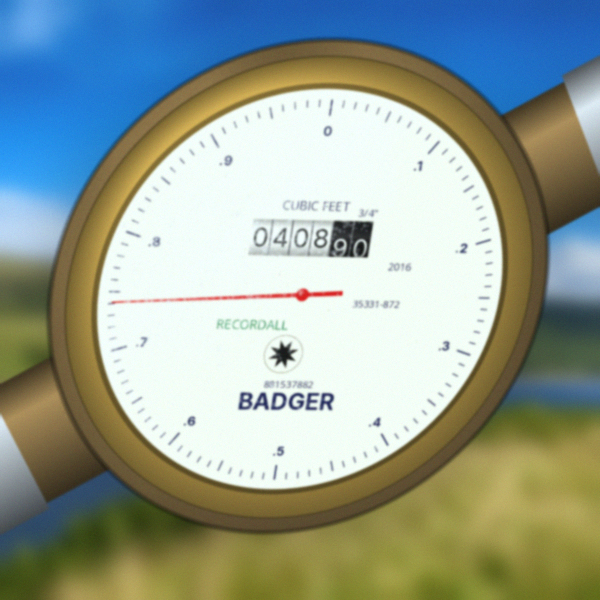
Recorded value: 40889.74 ft³
